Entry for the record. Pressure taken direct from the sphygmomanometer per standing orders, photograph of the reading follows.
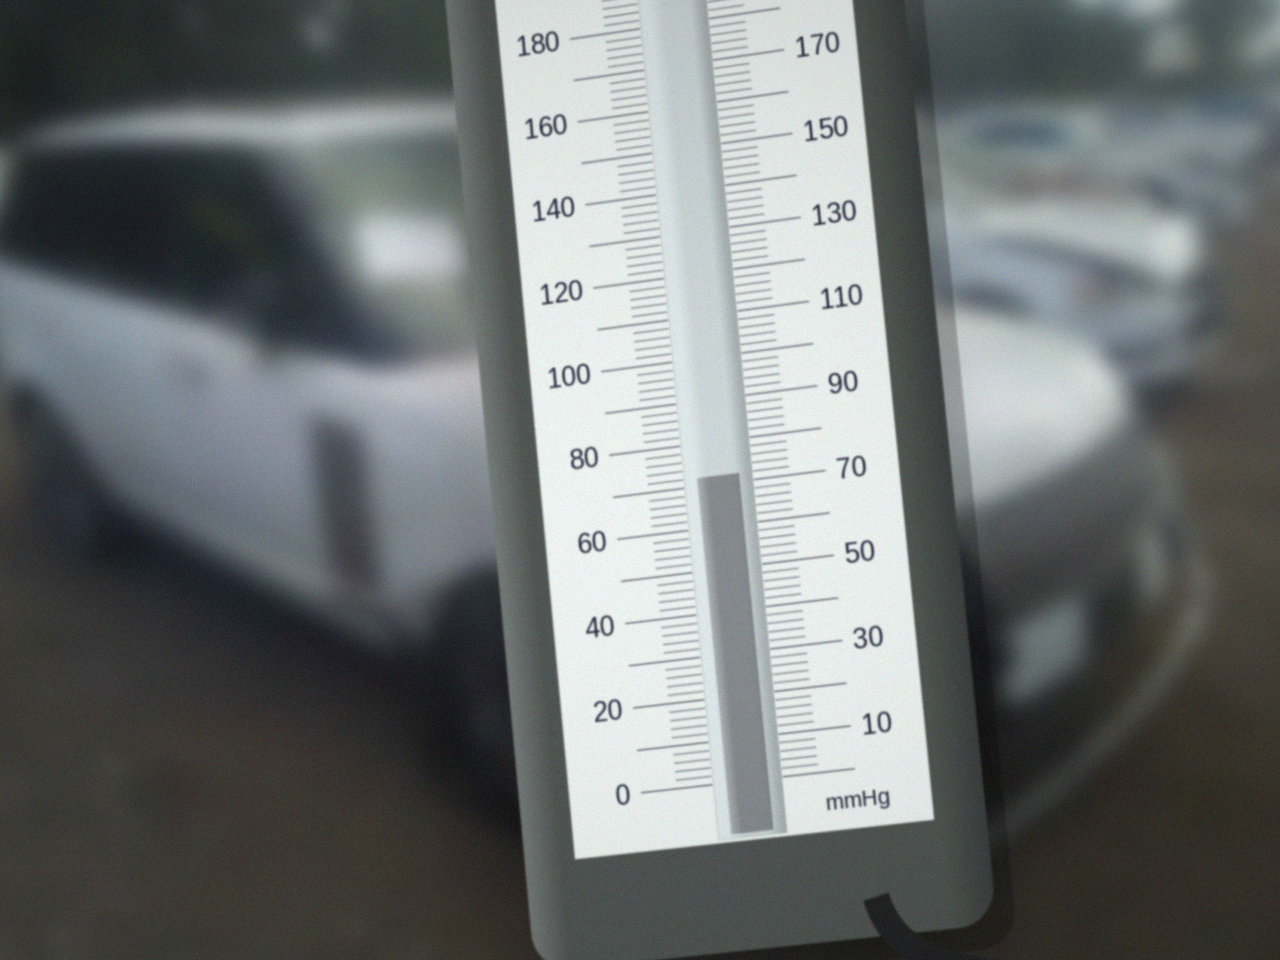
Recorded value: 72 mmHg
